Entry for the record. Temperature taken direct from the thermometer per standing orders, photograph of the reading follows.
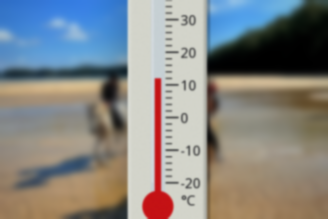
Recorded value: 12 °C
